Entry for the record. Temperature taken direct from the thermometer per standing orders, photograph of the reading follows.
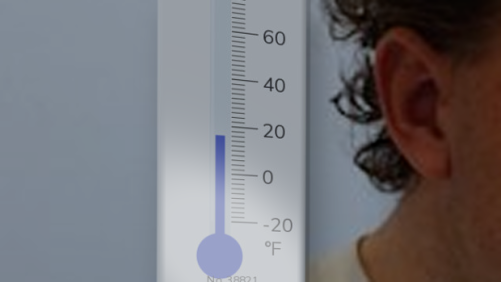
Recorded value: 16 °F
